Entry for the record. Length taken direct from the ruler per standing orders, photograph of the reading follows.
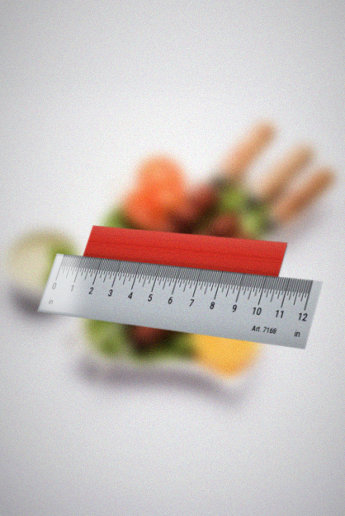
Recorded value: 9.5 in
